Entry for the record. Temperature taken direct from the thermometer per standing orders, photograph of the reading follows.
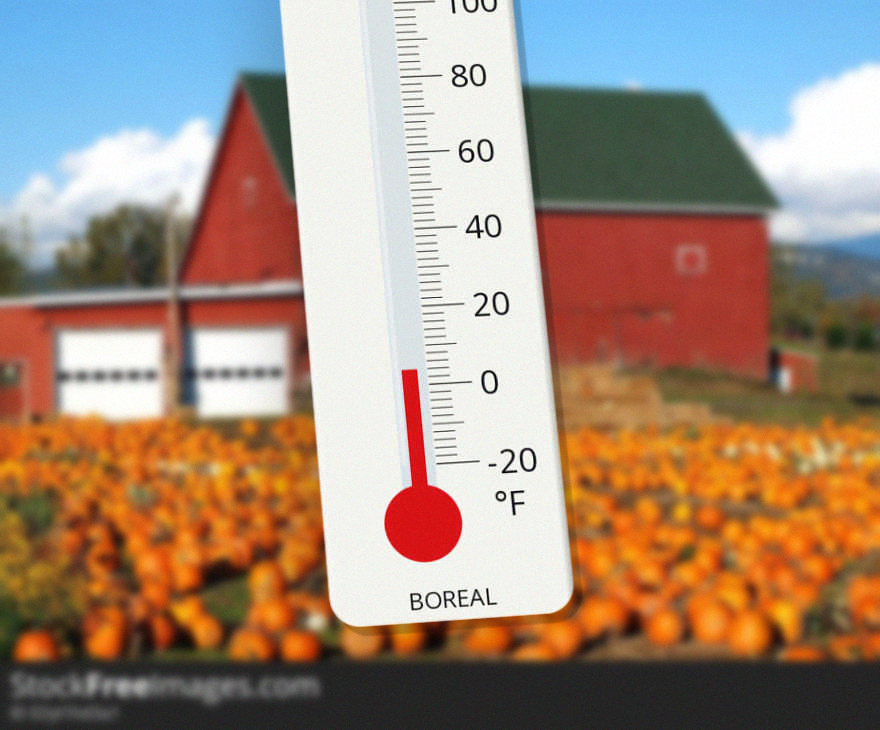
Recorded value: 4 °F
